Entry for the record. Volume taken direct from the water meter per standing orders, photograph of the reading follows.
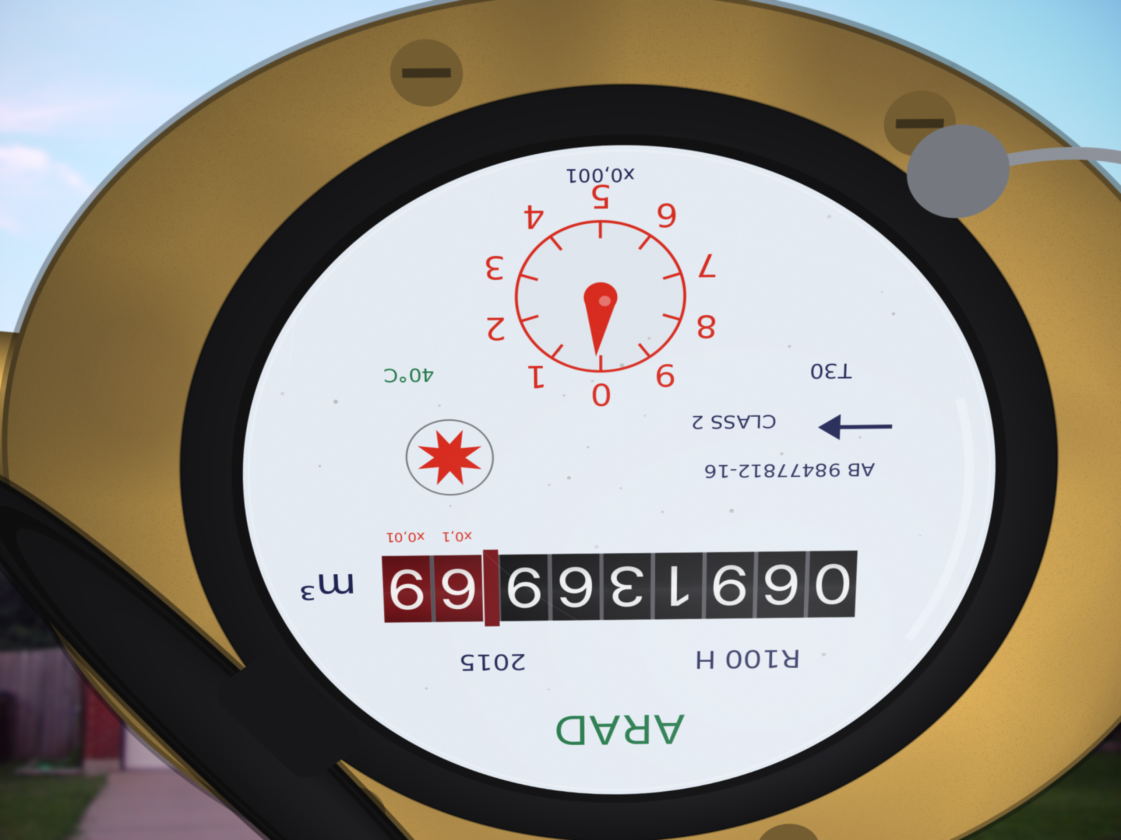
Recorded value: 691369.690 m³
